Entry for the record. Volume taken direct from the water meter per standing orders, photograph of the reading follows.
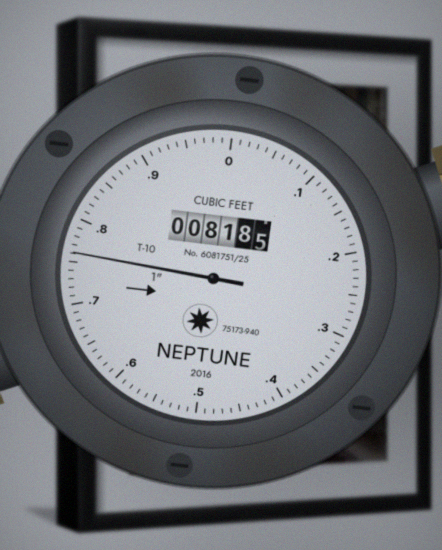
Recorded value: 8184.76 ft³
